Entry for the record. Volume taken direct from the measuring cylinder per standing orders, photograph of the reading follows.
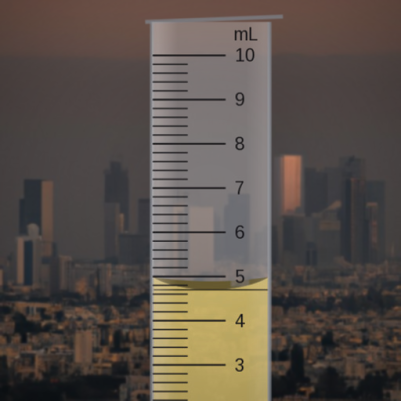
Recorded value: 4.7 mL
